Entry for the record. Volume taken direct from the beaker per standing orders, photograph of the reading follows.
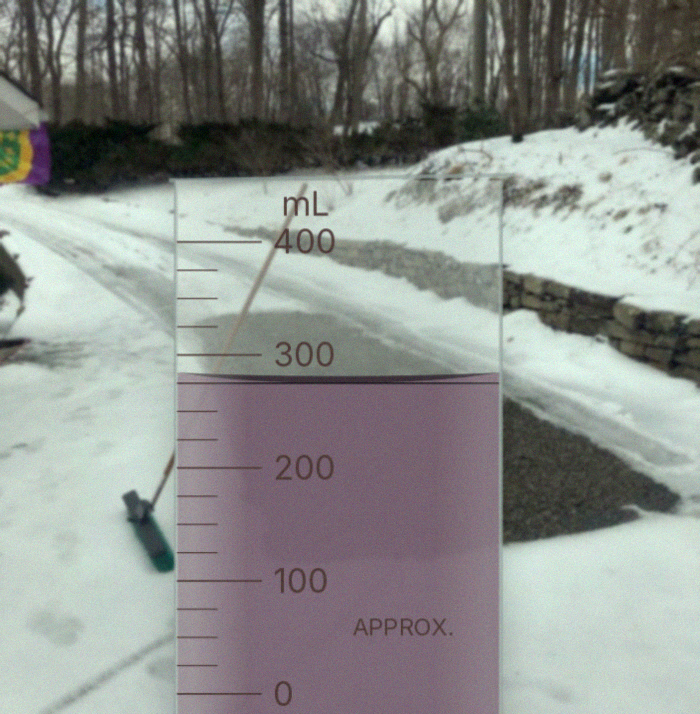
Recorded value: 275 mL
